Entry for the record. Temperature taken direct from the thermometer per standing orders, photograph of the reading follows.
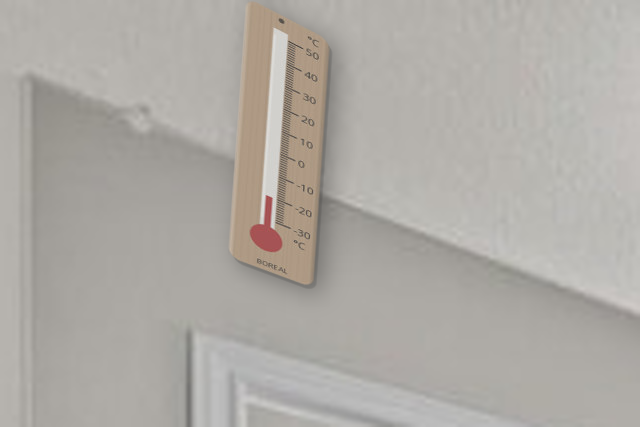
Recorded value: -20 °C
